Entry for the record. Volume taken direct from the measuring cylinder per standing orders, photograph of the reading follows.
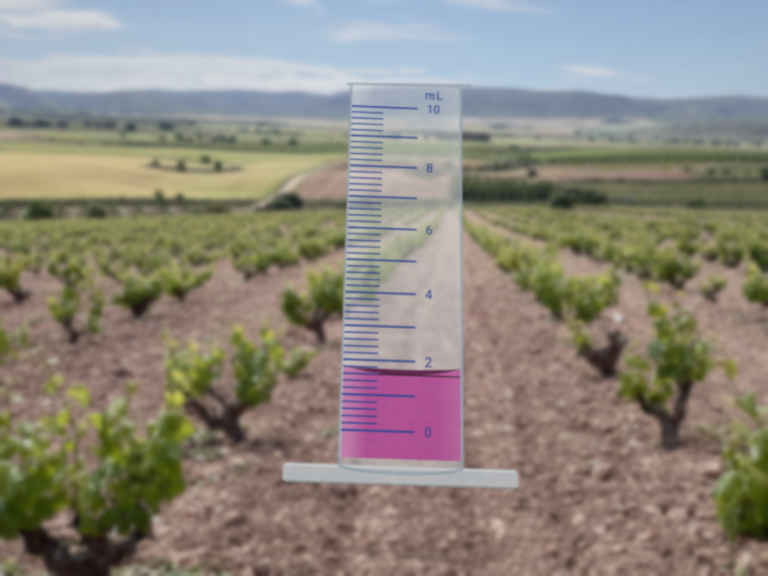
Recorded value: 1.6 mL
